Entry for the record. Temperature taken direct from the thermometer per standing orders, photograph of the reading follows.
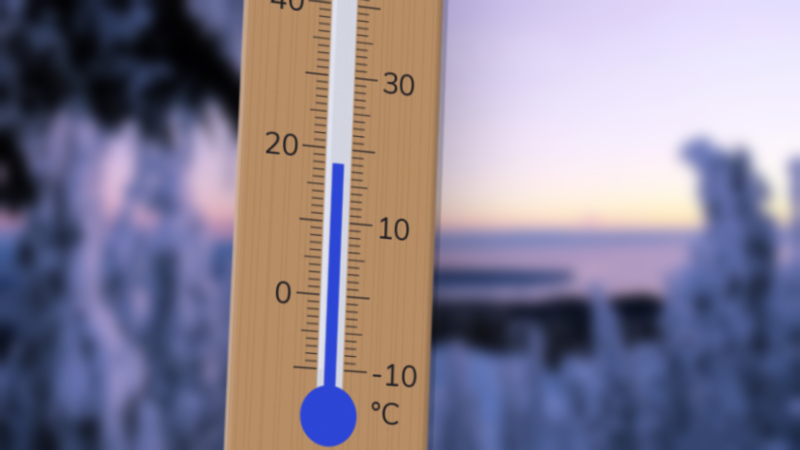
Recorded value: 18 °C
